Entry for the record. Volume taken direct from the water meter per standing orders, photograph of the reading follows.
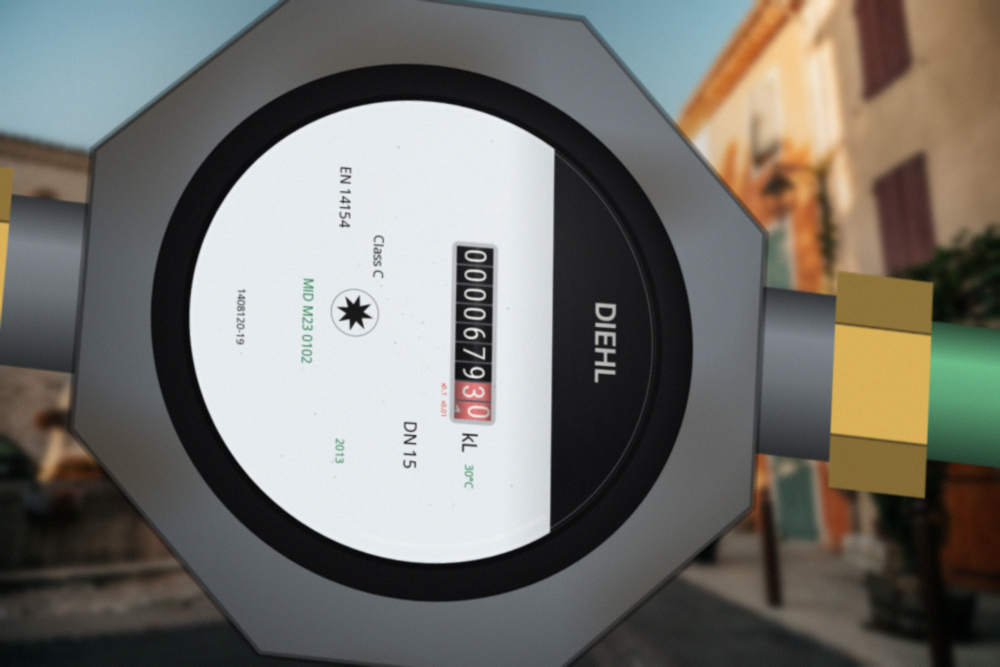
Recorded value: 679.30 kL
